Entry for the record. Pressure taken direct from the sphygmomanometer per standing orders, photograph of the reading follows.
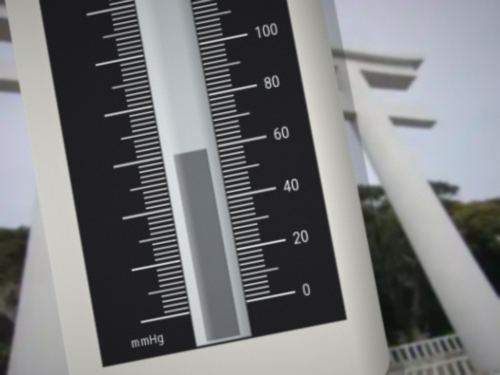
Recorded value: 60 mmHg
